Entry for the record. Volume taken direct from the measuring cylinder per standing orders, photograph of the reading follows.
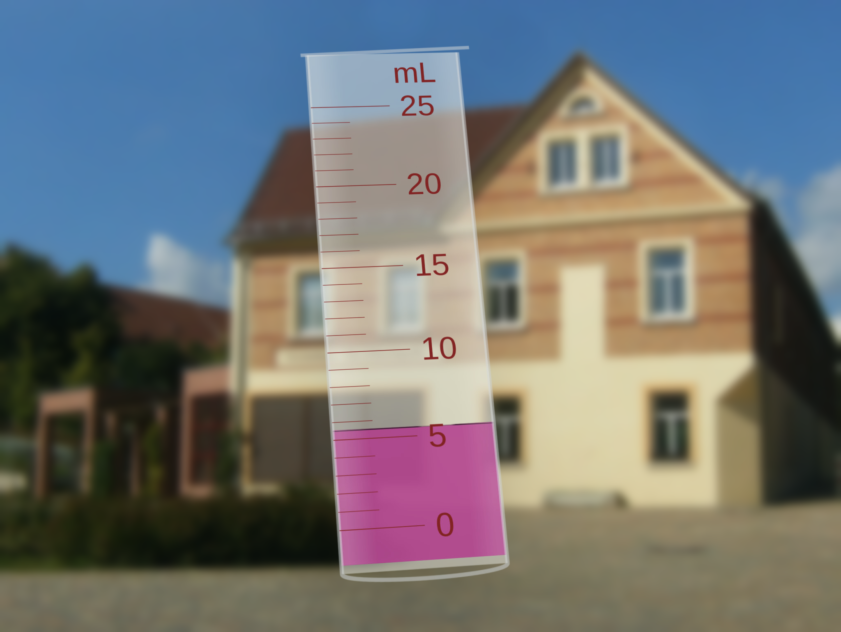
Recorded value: 5.5 mL
